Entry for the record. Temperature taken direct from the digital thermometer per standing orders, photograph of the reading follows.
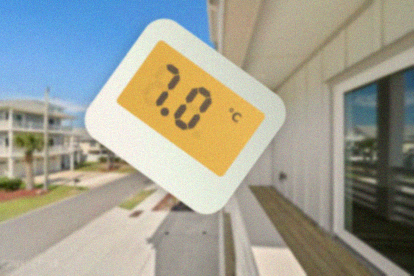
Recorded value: 7.0 °C
